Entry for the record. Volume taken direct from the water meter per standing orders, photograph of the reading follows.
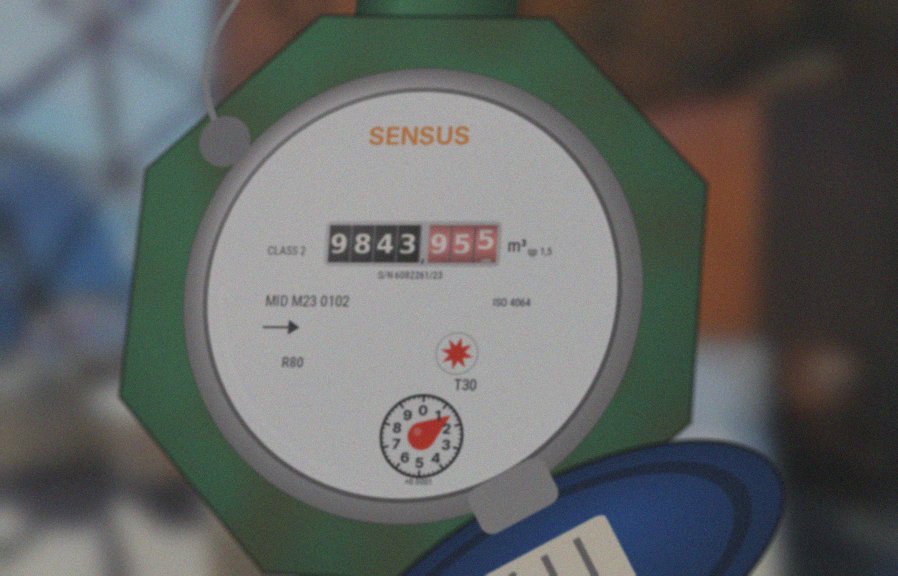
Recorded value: 9843.9551 m³
